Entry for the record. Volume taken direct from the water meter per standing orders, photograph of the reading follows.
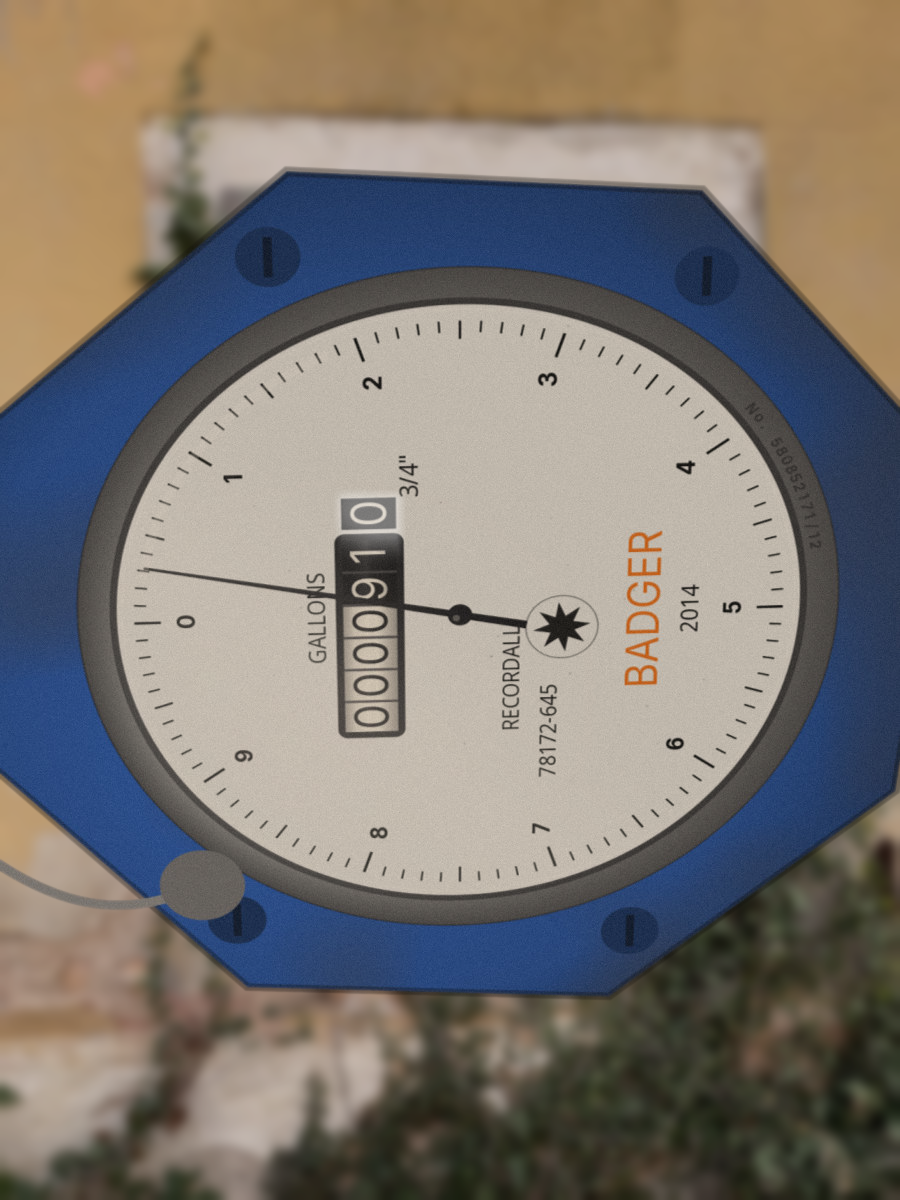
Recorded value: 910.3 gal
